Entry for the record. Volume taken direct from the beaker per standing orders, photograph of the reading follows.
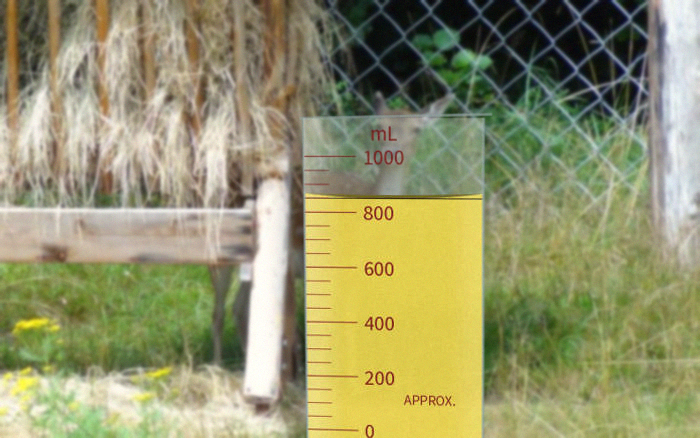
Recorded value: 850 mL
